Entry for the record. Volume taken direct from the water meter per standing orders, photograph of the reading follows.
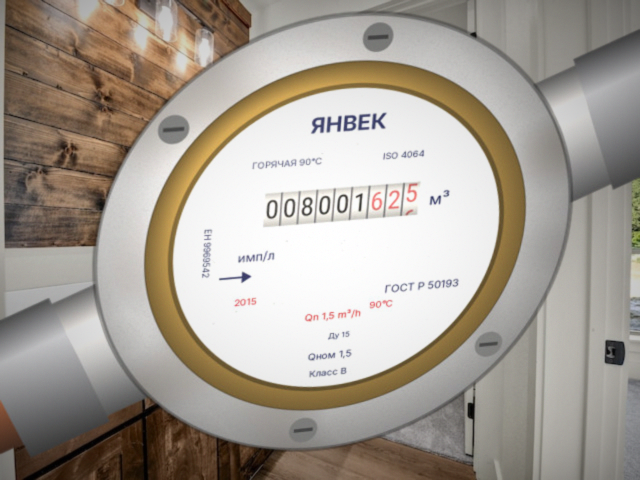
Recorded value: 8001.625 m³
